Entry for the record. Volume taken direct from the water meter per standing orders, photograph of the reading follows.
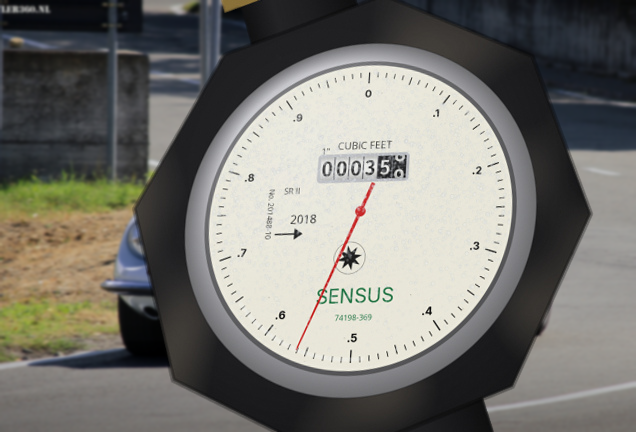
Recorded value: 358.56 ft³
